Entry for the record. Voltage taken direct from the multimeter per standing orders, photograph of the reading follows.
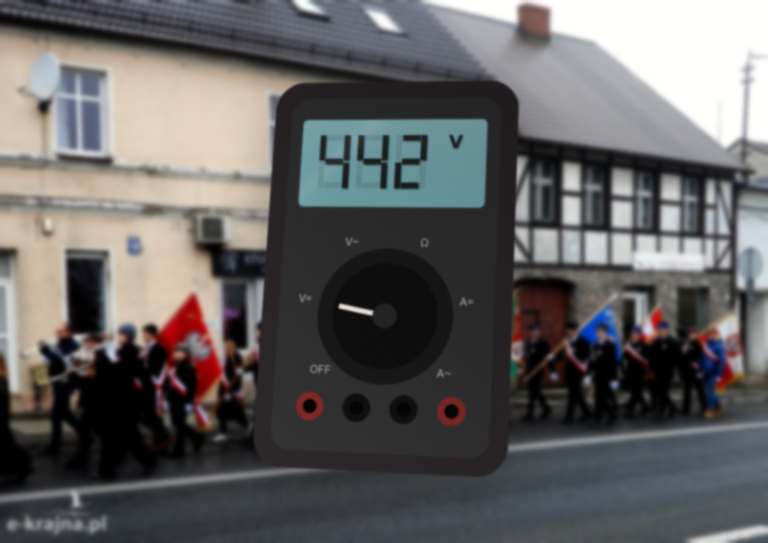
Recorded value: 442 V
